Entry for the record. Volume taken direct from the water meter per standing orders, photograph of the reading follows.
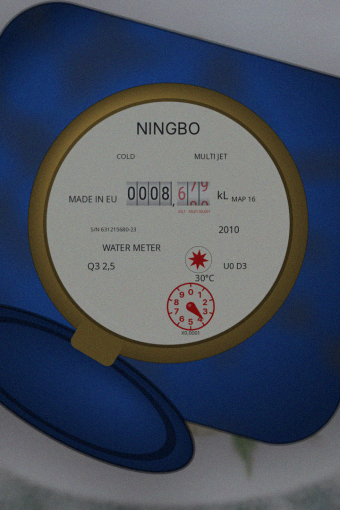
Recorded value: 8.6793 kL
